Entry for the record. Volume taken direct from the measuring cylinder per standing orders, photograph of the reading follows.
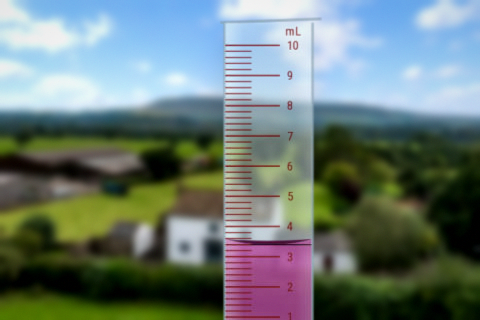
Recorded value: 3.4 mL
